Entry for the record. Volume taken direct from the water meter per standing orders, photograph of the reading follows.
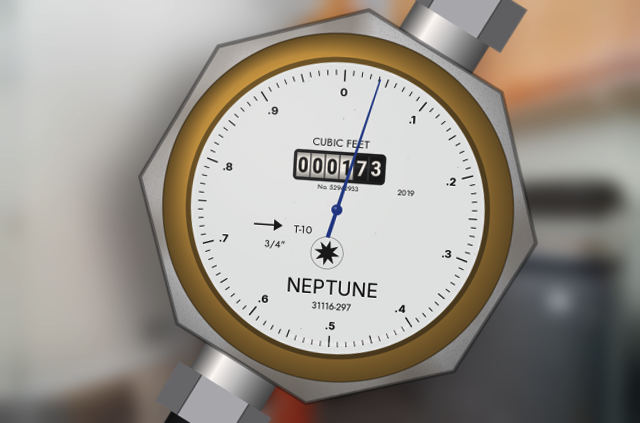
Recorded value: 173.04 ft³
